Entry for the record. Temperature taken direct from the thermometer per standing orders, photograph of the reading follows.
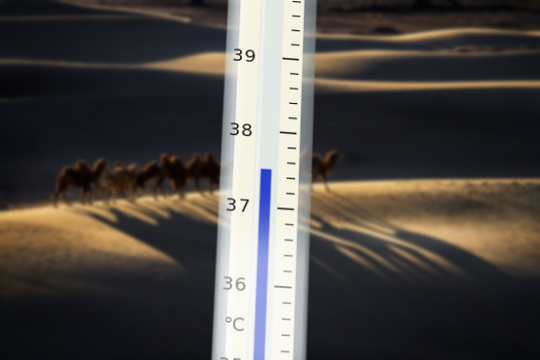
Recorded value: 37.5 °C
